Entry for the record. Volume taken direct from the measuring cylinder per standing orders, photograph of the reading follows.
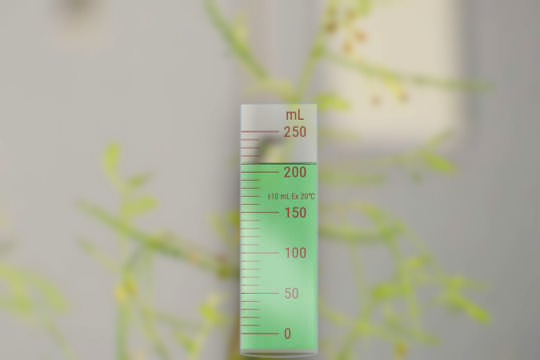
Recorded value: 210 mL
